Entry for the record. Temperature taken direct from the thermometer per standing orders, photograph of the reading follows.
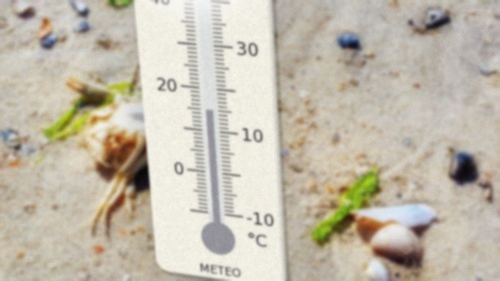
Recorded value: 15 °C
